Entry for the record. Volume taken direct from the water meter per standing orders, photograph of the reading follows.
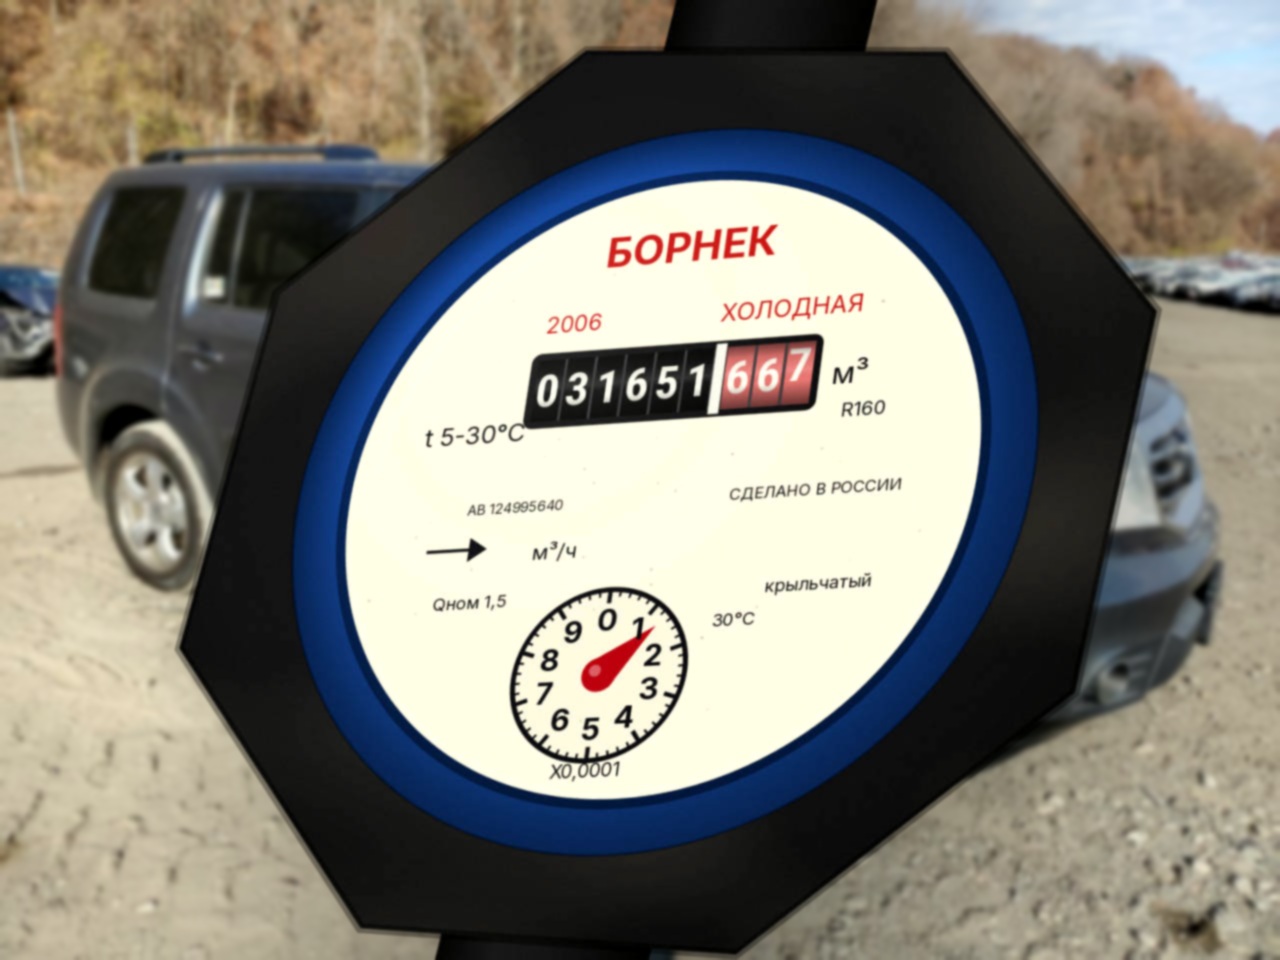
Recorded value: 31651.6671 m³
